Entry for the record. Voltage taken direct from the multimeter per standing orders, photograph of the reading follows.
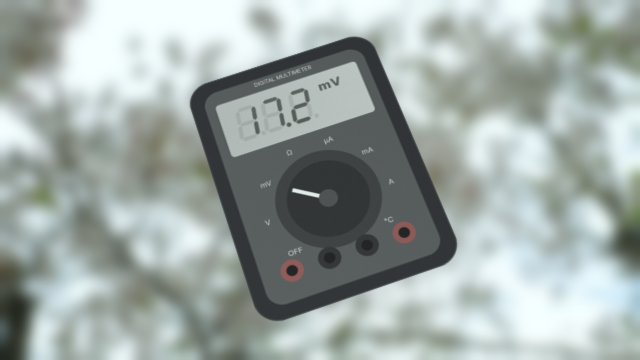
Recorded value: 17.2 mV
